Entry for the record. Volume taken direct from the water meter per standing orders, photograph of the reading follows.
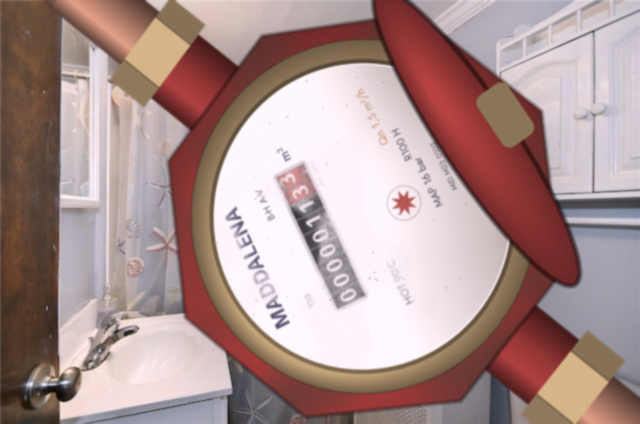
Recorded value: 11.33 m³
